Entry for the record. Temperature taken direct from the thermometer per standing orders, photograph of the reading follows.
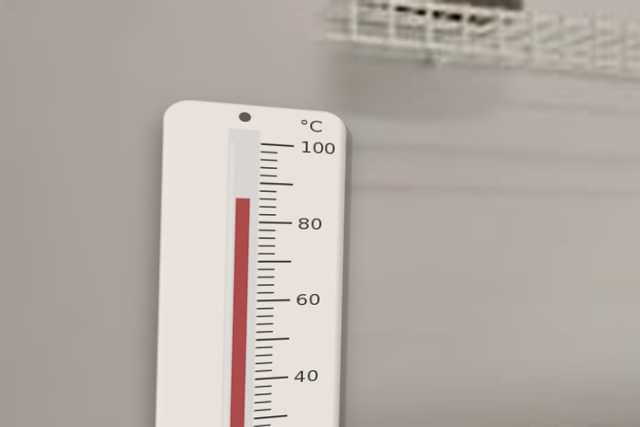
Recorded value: 86 °C
